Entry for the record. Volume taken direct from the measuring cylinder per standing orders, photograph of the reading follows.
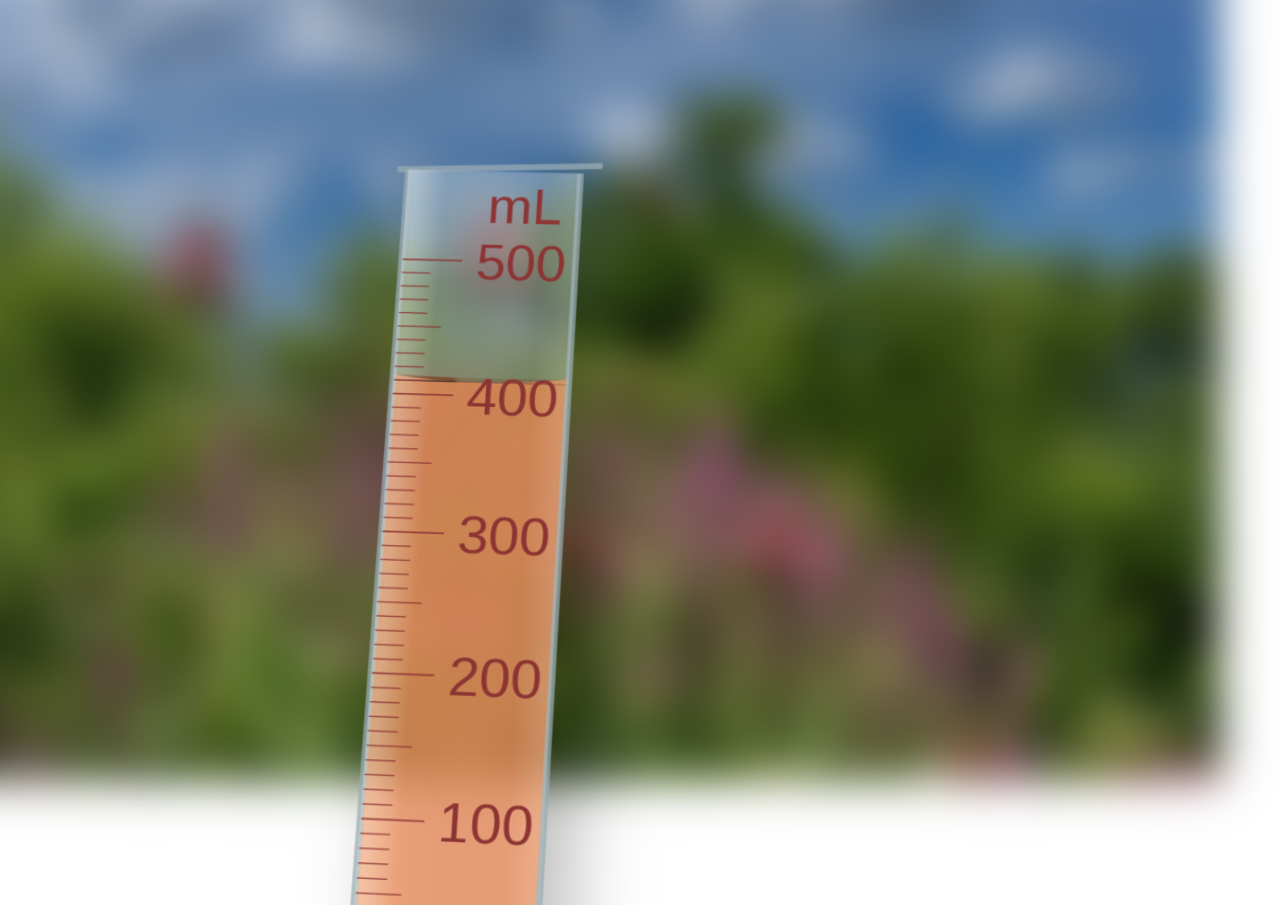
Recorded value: 410 mL
